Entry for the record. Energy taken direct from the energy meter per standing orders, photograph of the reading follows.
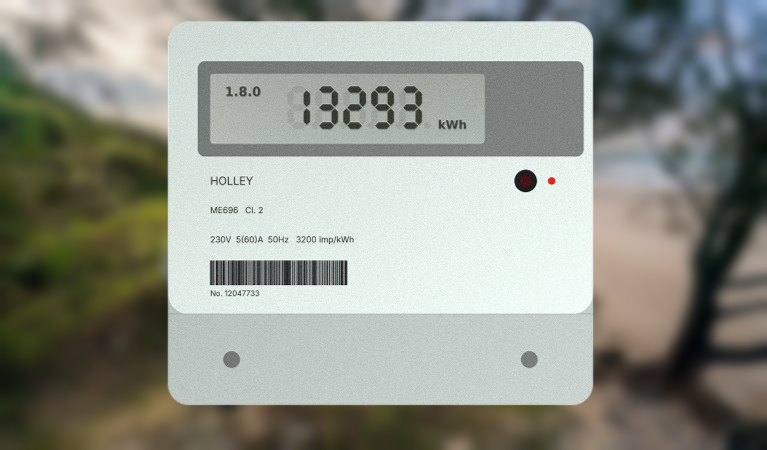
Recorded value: 13293 kWh
